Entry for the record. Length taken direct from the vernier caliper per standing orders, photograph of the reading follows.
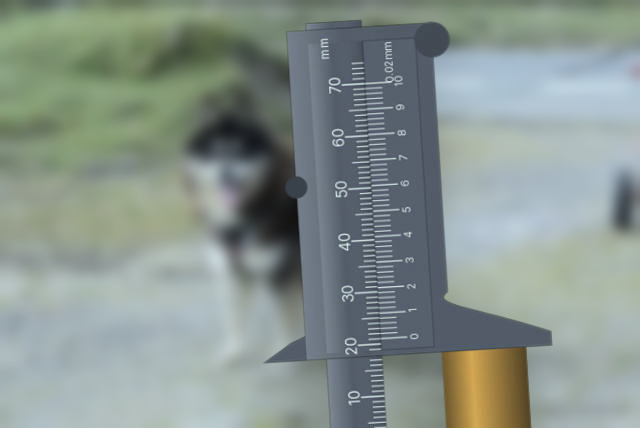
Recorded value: 21.0 mm
